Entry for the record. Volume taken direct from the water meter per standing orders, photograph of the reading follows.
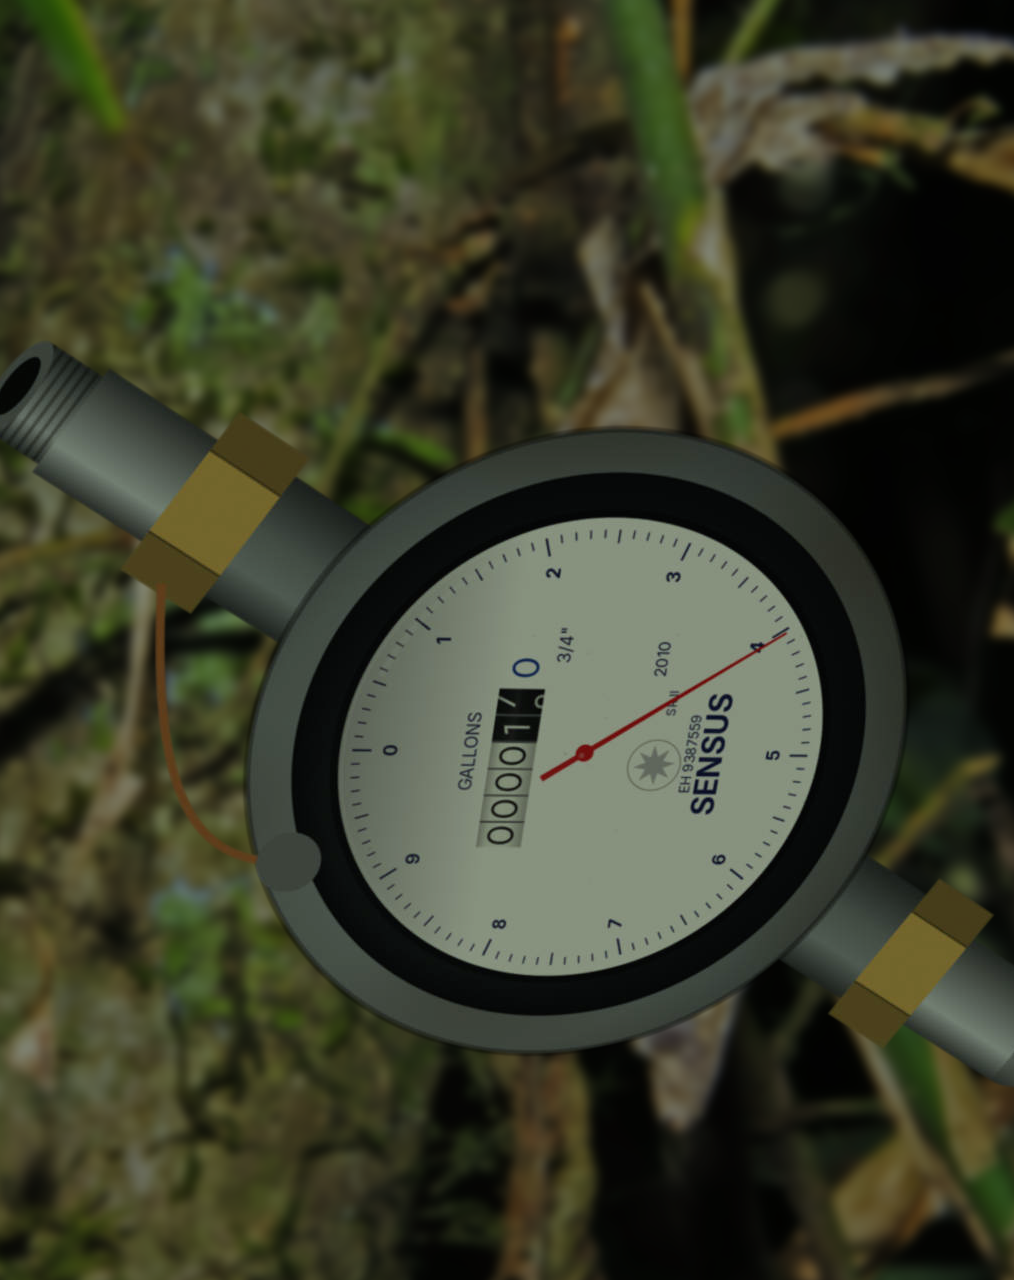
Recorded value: 174.0 gal
